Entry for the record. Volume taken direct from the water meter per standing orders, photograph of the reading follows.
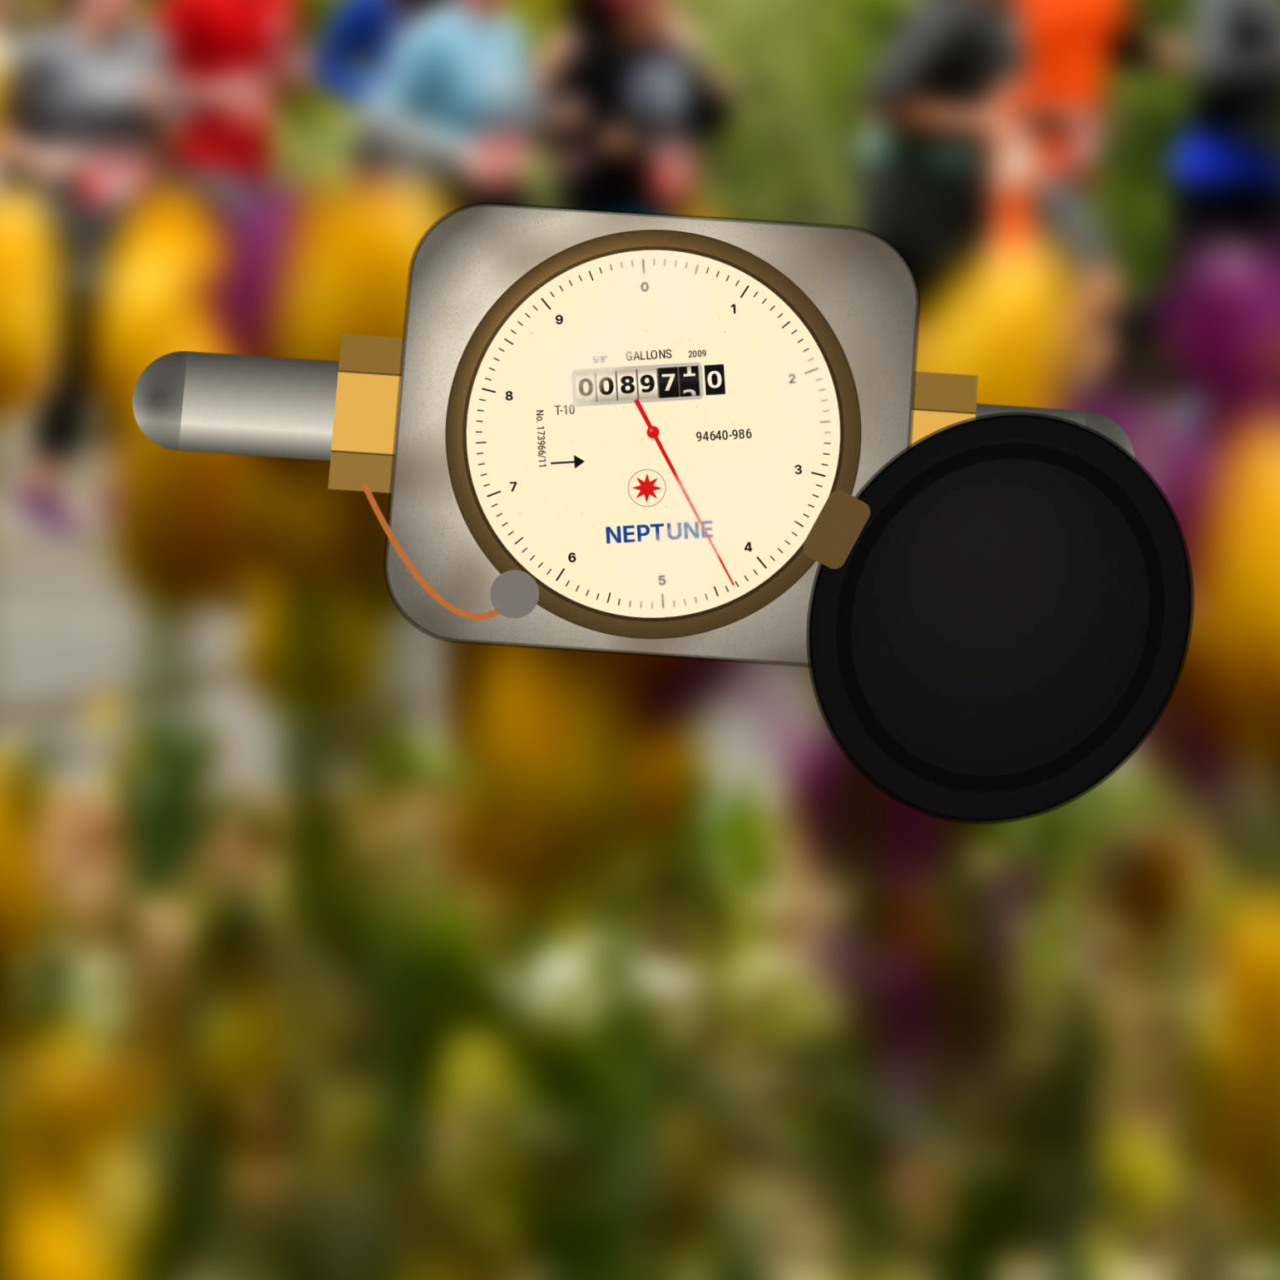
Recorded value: 89714.3 gal
